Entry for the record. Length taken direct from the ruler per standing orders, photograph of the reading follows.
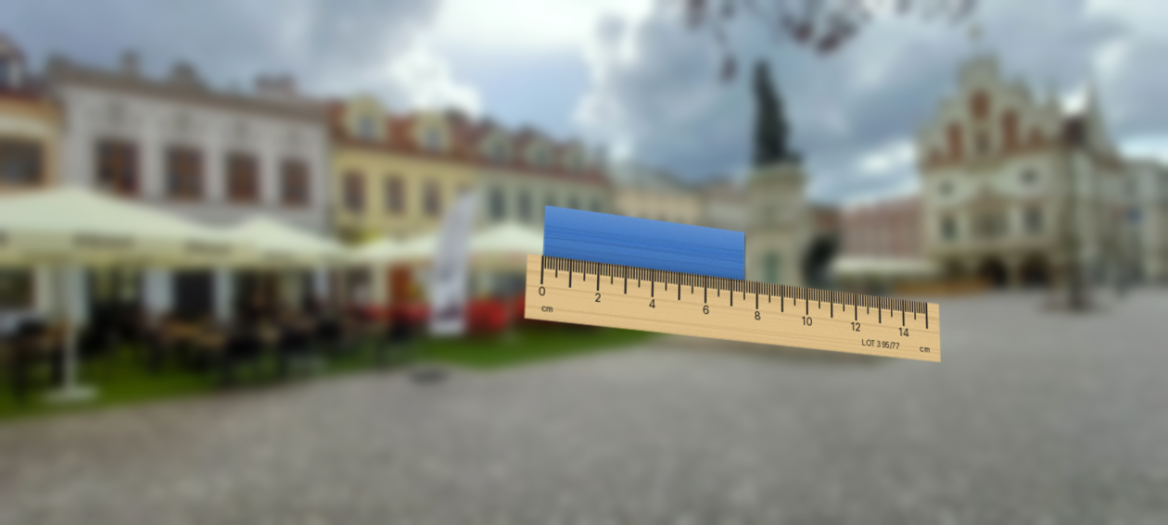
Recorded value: 7.5 cm
